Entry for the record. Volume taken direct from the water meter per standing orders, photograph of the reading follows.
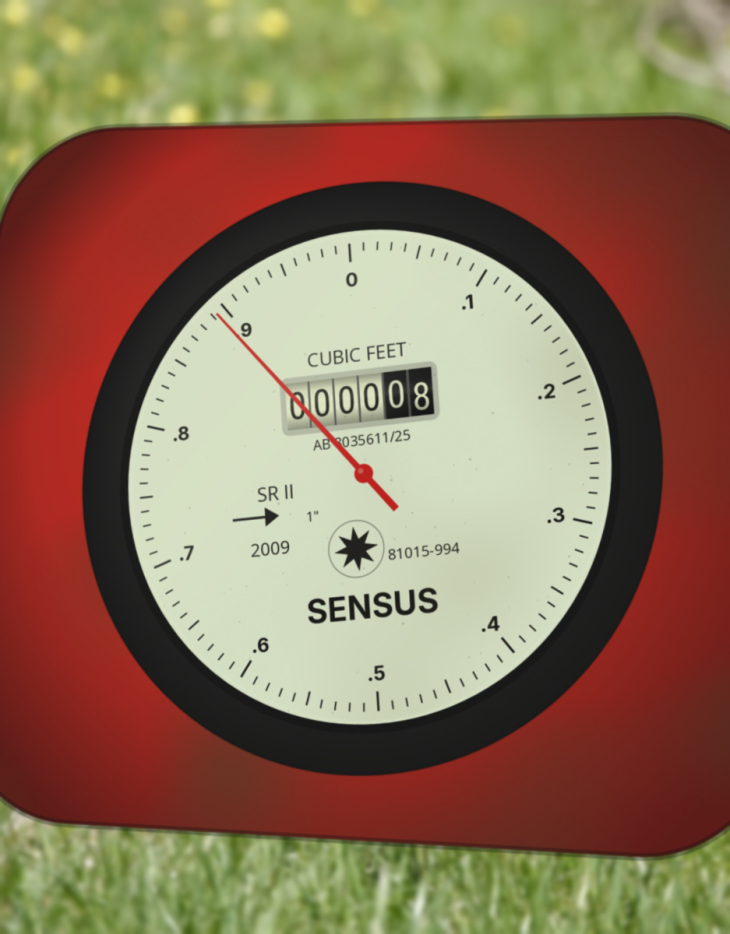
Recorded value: 7.89 ft³
